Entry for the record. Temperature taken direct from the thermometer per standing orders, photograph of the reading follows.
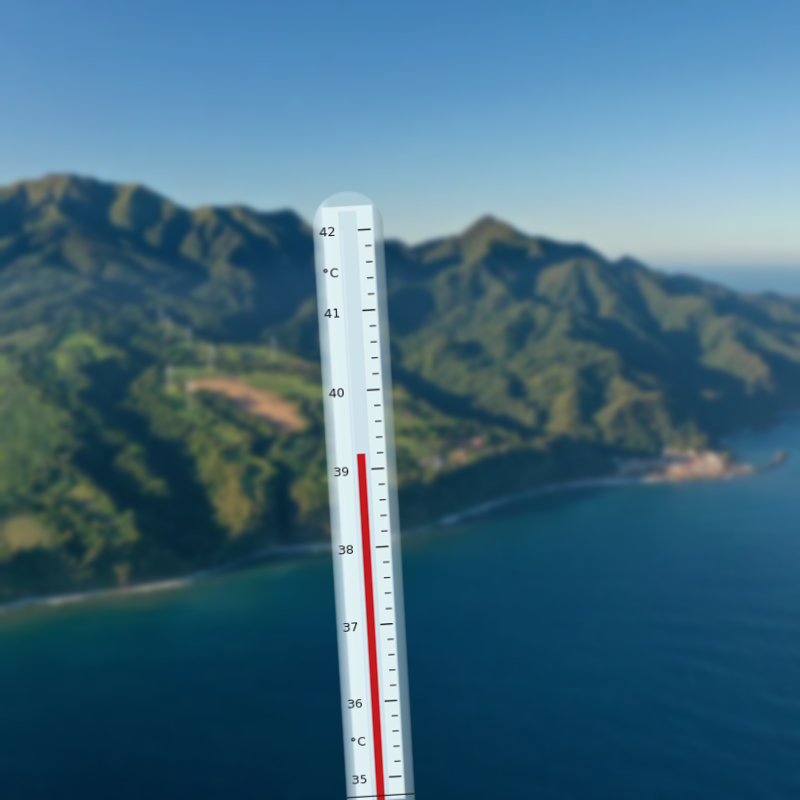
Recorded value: 39.2 °C
